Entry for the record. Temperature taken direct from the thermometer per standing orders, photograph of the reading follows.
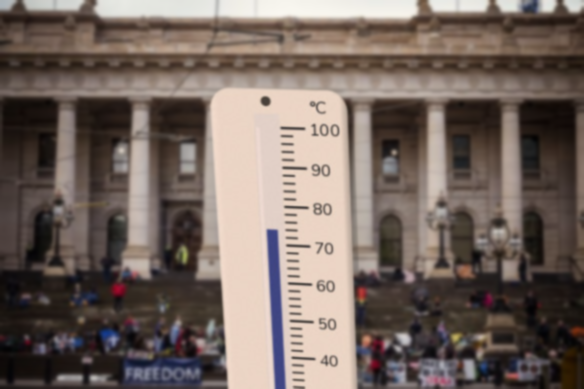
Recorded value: 74 °C
